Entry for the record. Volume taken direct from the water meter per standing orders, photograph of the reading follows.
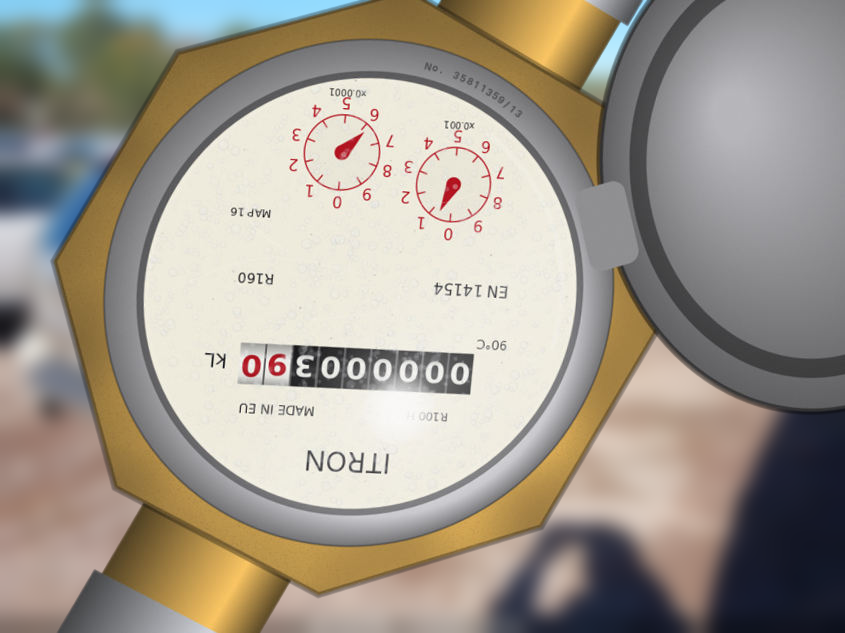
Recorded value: 3.9006 kL
